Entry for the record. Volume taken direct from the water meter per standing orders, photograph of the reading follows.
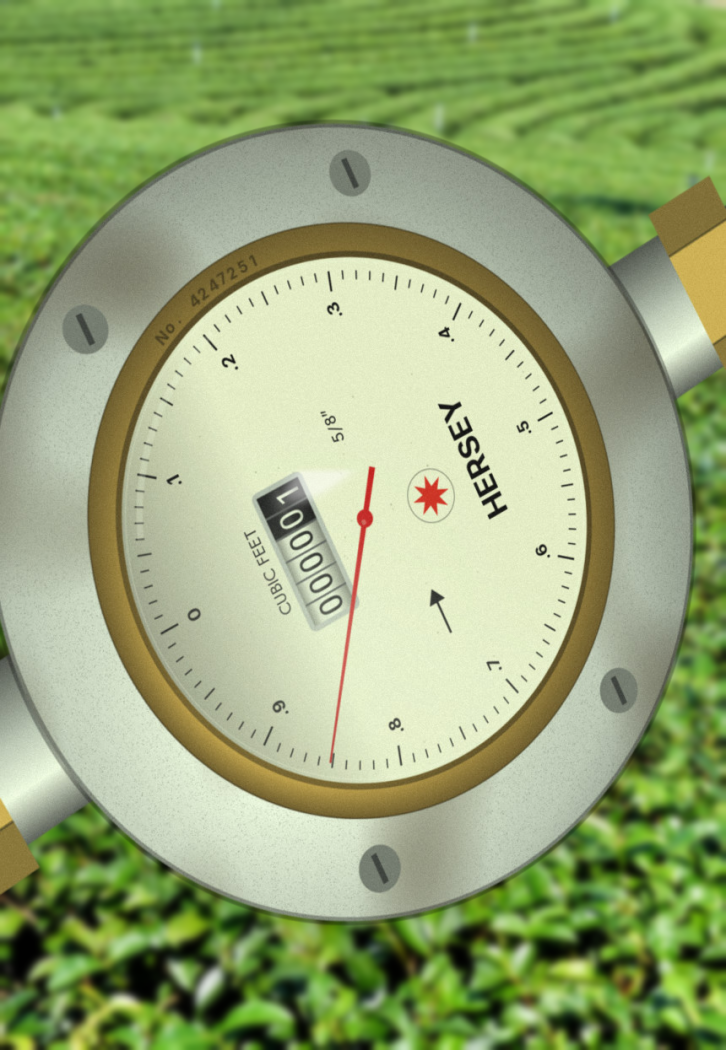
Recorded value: 0.85 ft³
